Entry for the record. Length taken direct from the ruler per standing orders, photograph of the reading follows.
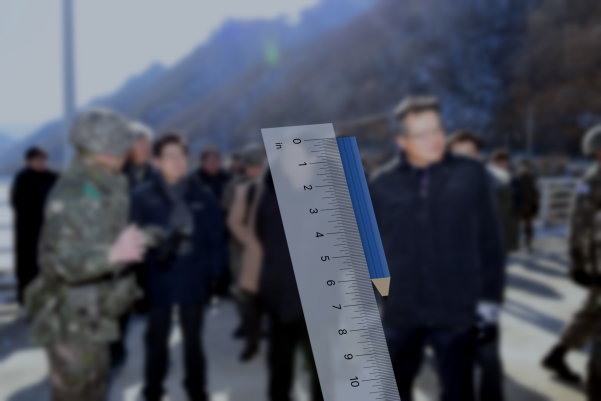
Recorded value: 7 in
